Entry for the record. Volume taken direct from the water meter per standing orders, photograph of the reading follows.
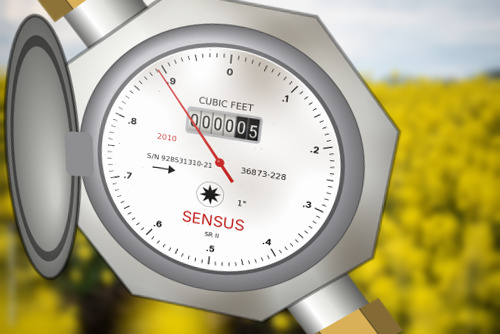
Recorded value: 4.89 ft³
